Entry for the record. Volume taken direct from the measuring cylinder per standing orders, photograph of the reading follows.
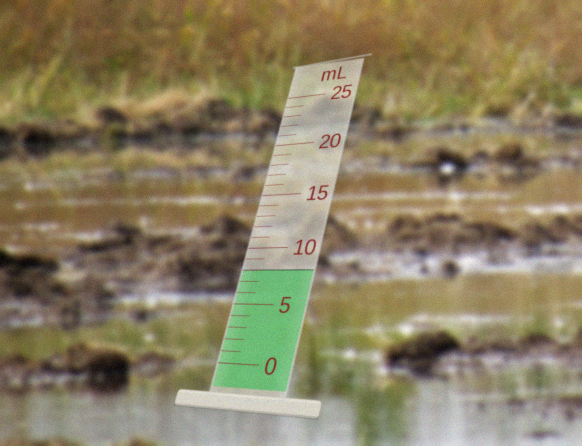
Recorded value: 8 mL
